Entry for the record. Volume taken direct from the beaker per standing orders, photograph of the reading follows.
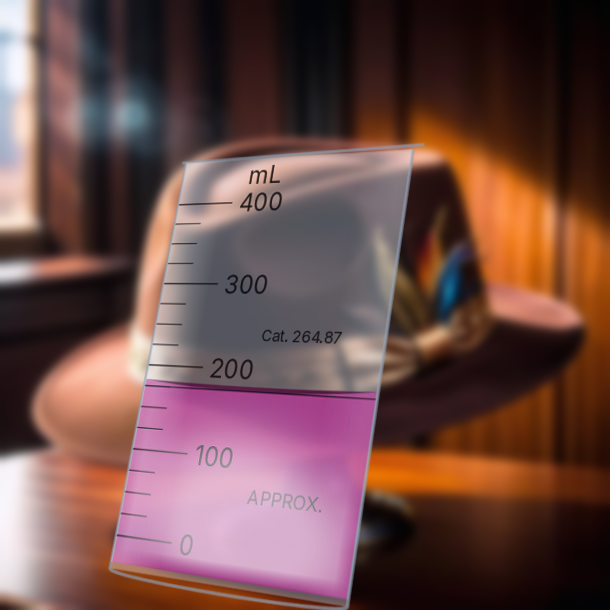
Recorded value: 175 mL
